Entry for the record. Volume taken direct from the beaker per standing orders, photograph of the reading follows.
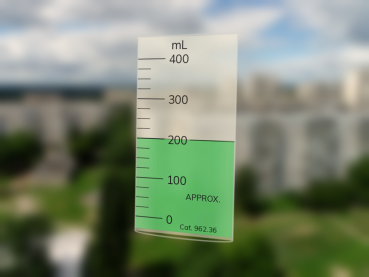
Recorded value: 200 mL
